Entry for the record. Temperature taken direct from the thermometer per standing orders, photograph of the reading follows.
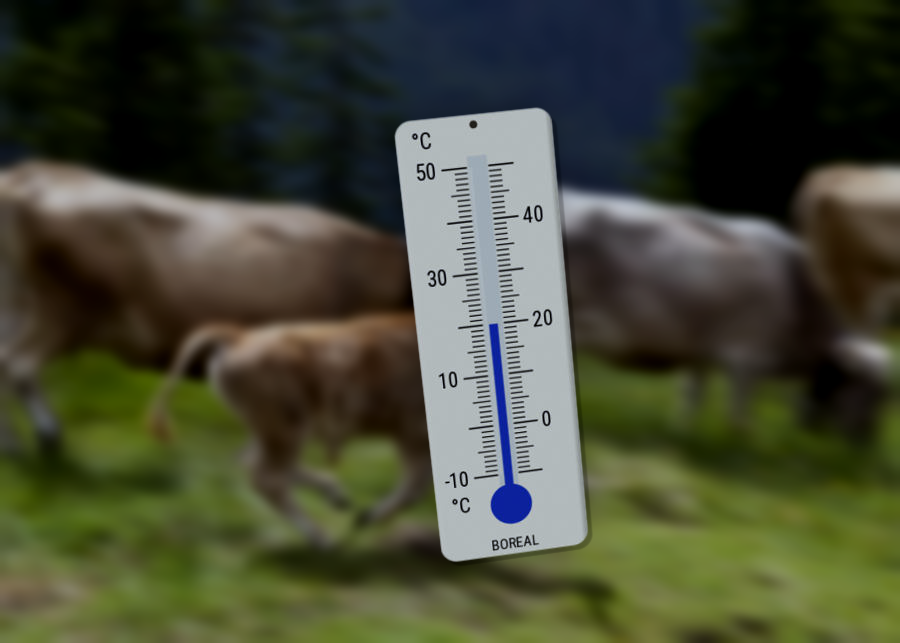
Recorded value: 20 °C
